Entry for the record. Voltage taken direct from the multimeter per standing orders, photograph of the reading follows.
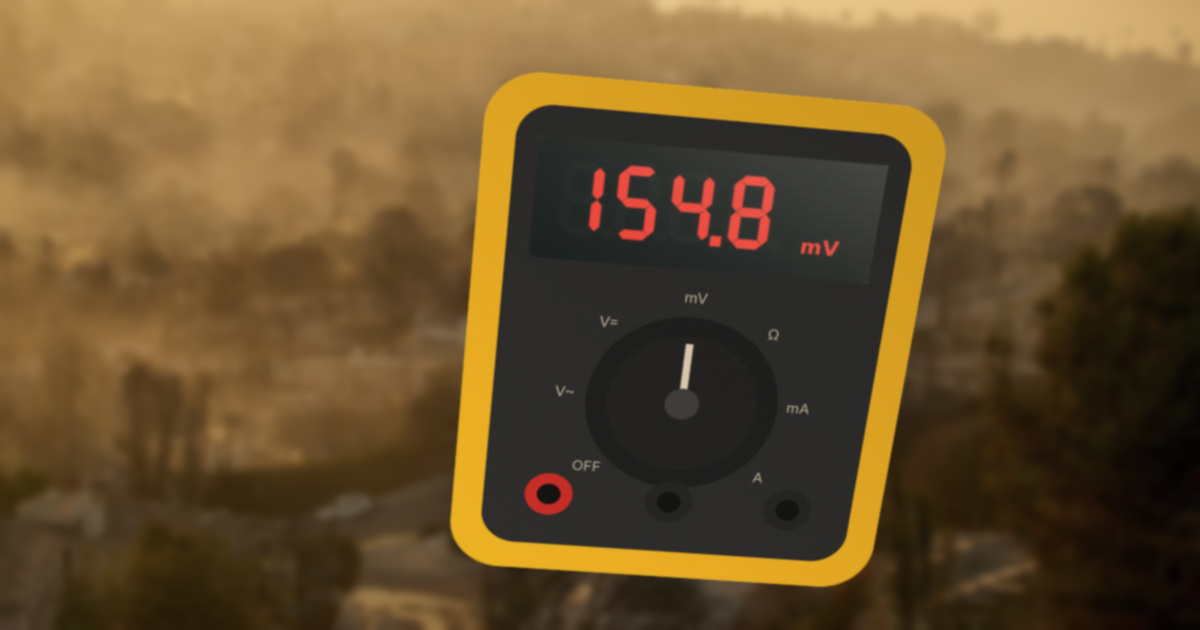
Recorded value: 154.8 mV
